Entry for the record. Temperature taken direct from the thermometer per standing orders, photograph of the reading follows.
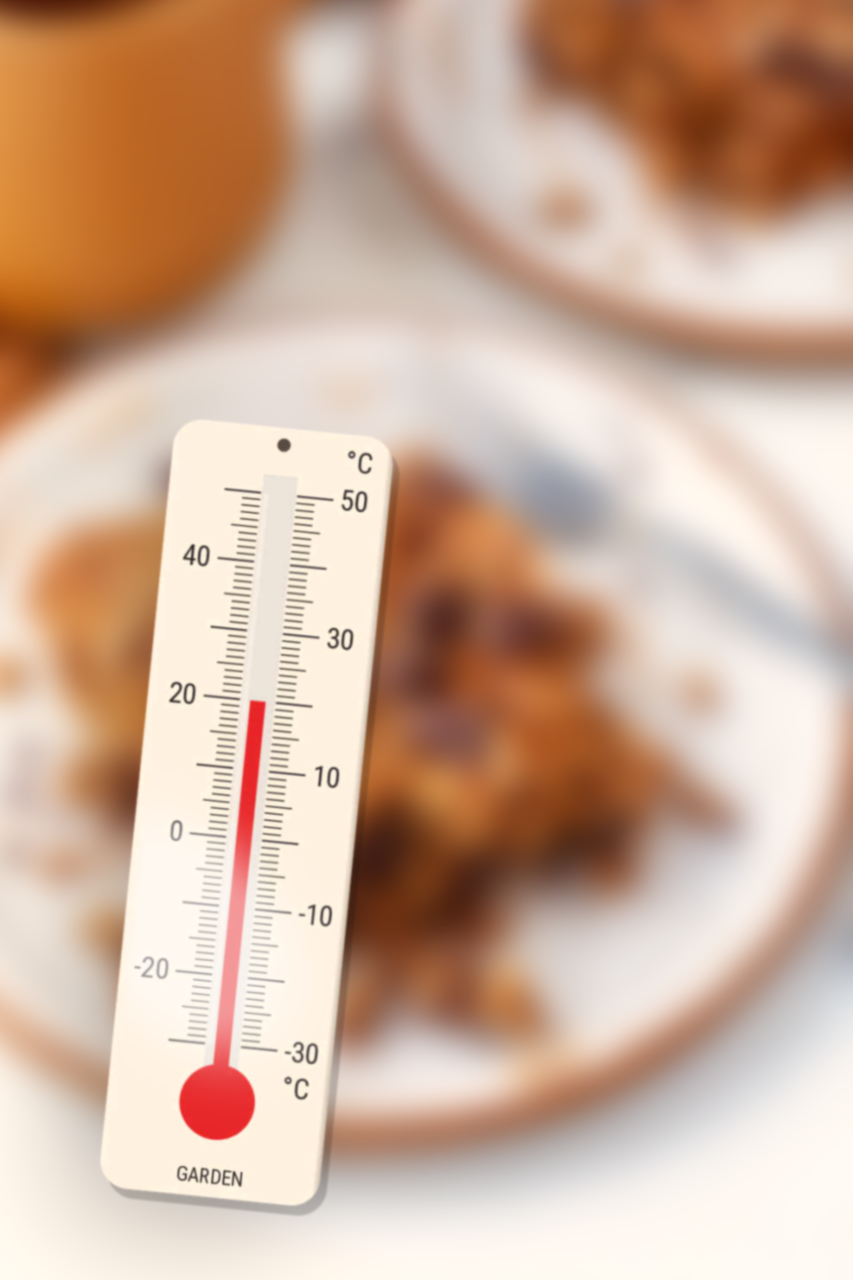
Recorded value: 20 °C
